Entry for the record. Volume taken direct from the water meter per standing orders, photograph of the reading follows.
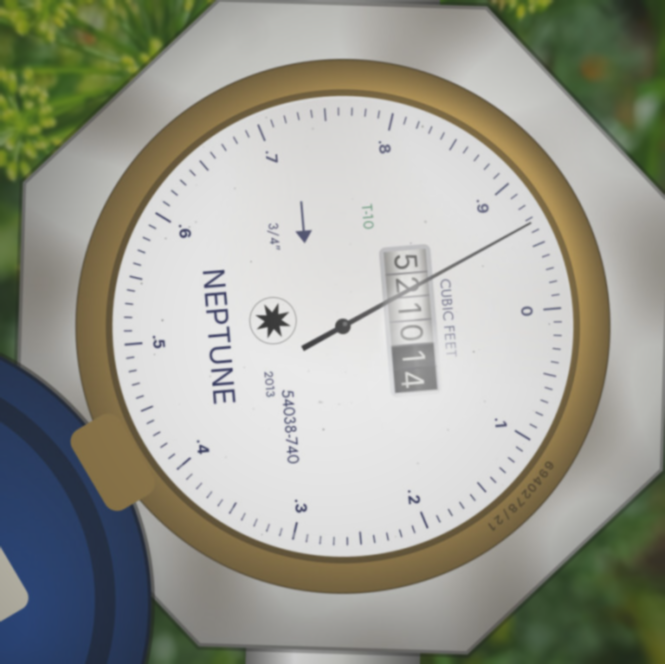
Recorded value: 521013.93 ft³
